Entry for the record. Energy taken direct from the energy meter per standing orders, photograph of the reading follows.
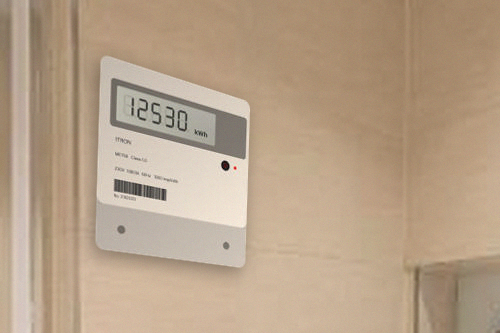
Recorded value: 12530 kWh
